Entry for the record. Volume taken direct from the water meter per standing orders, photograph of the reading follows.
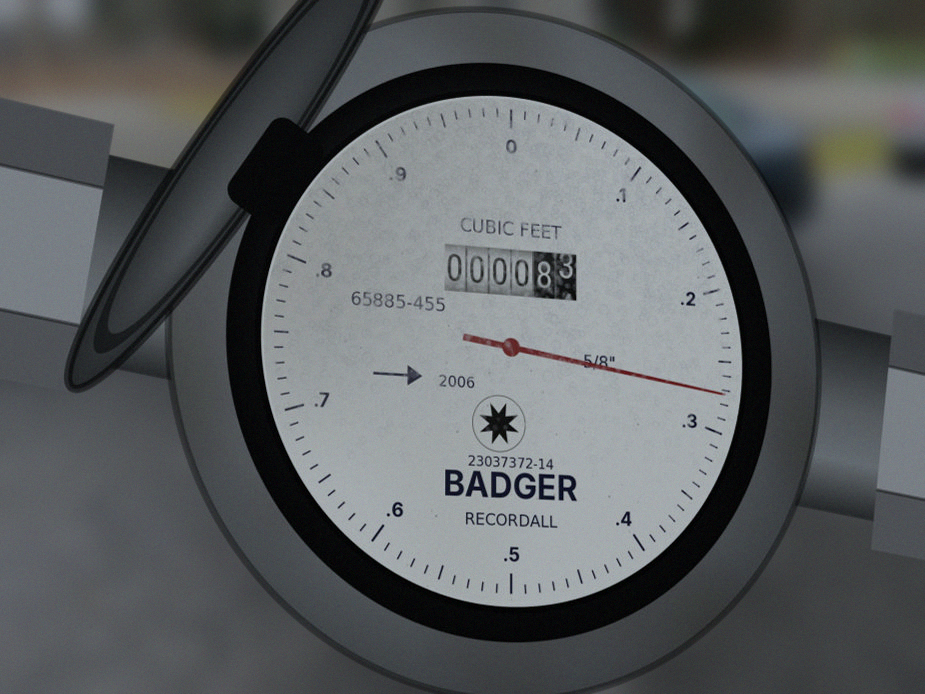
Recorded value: 83.27 ft³
